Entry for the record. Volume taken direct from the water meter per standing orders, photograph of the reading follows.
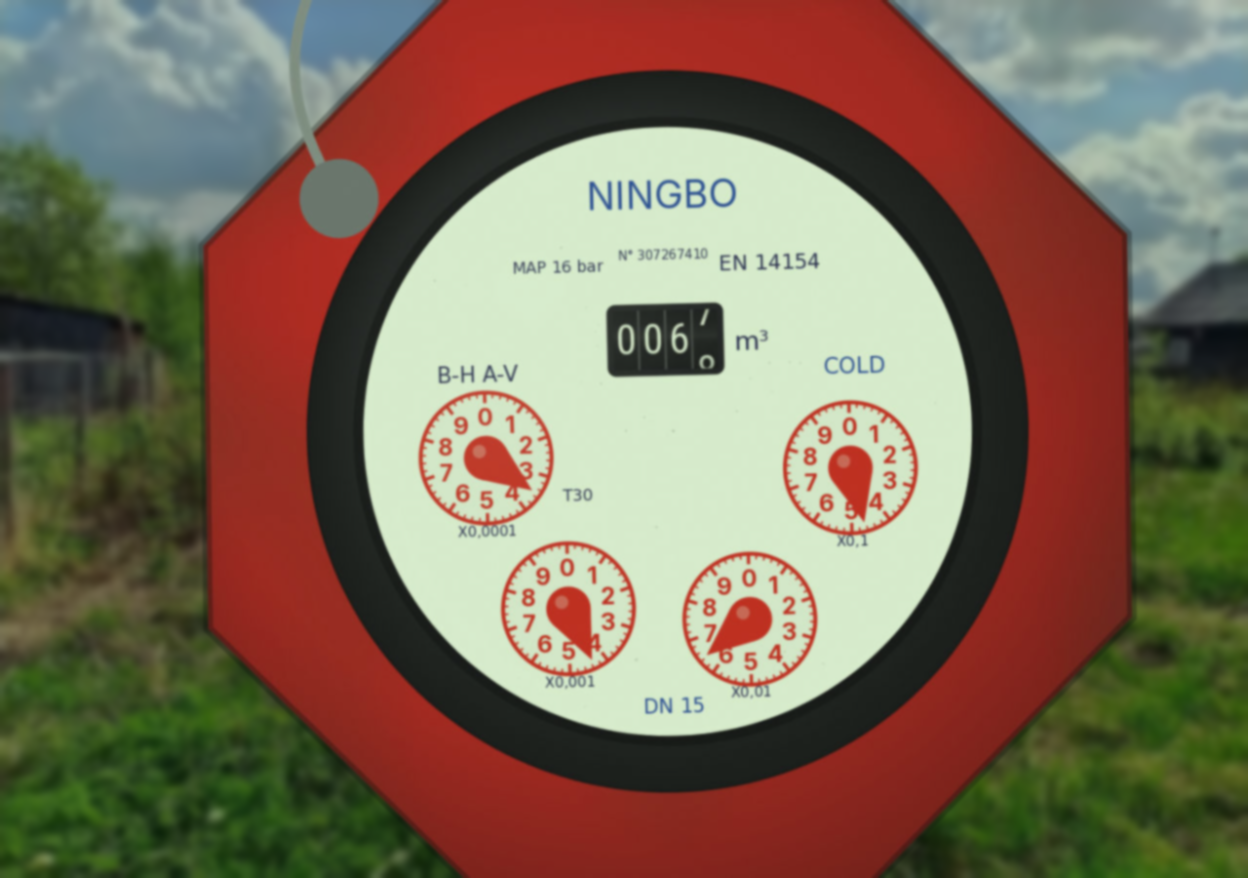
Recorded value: 67.4643 m³
